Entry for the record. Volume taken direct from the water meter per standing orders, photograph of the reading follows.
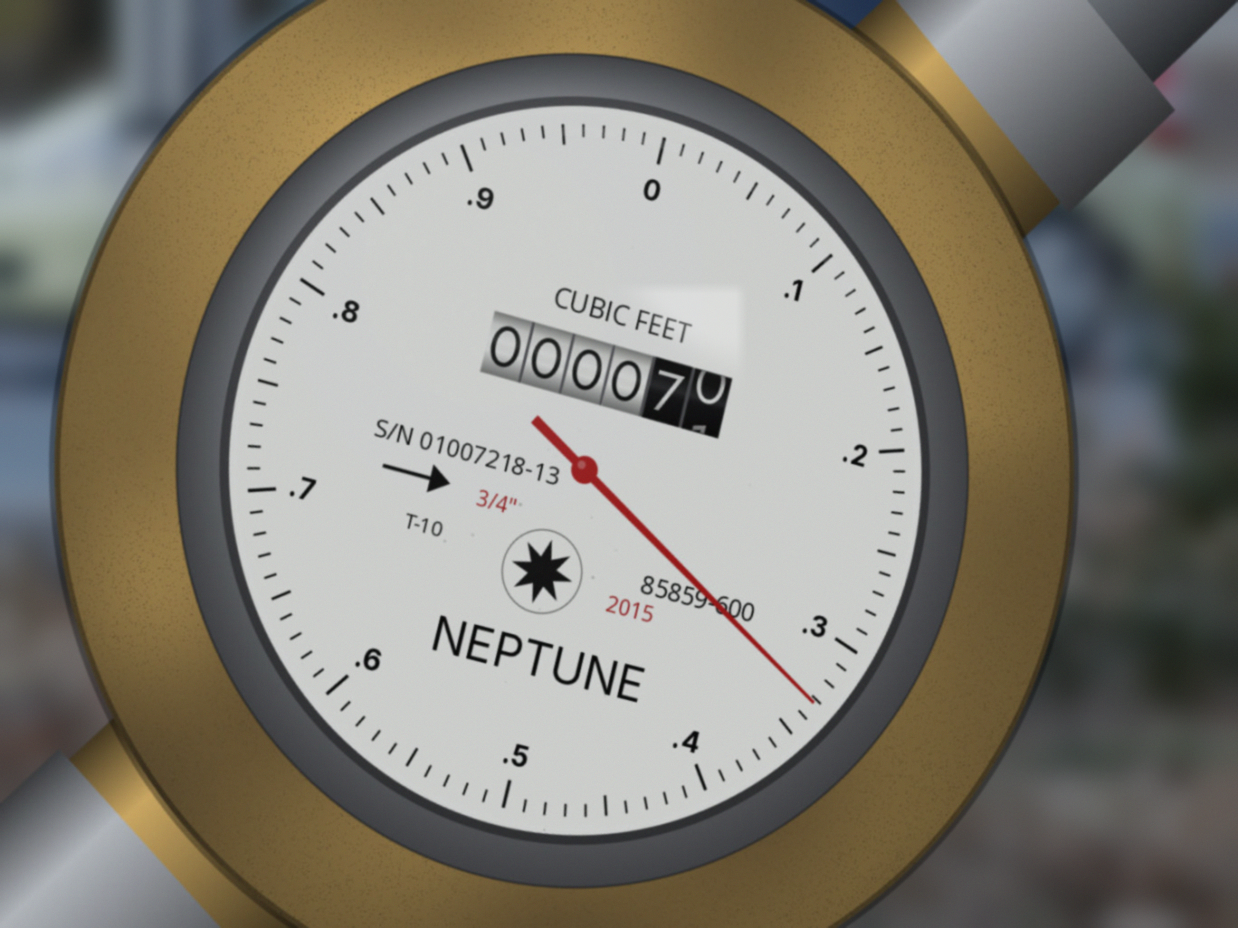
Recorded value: 70.33 ft³
